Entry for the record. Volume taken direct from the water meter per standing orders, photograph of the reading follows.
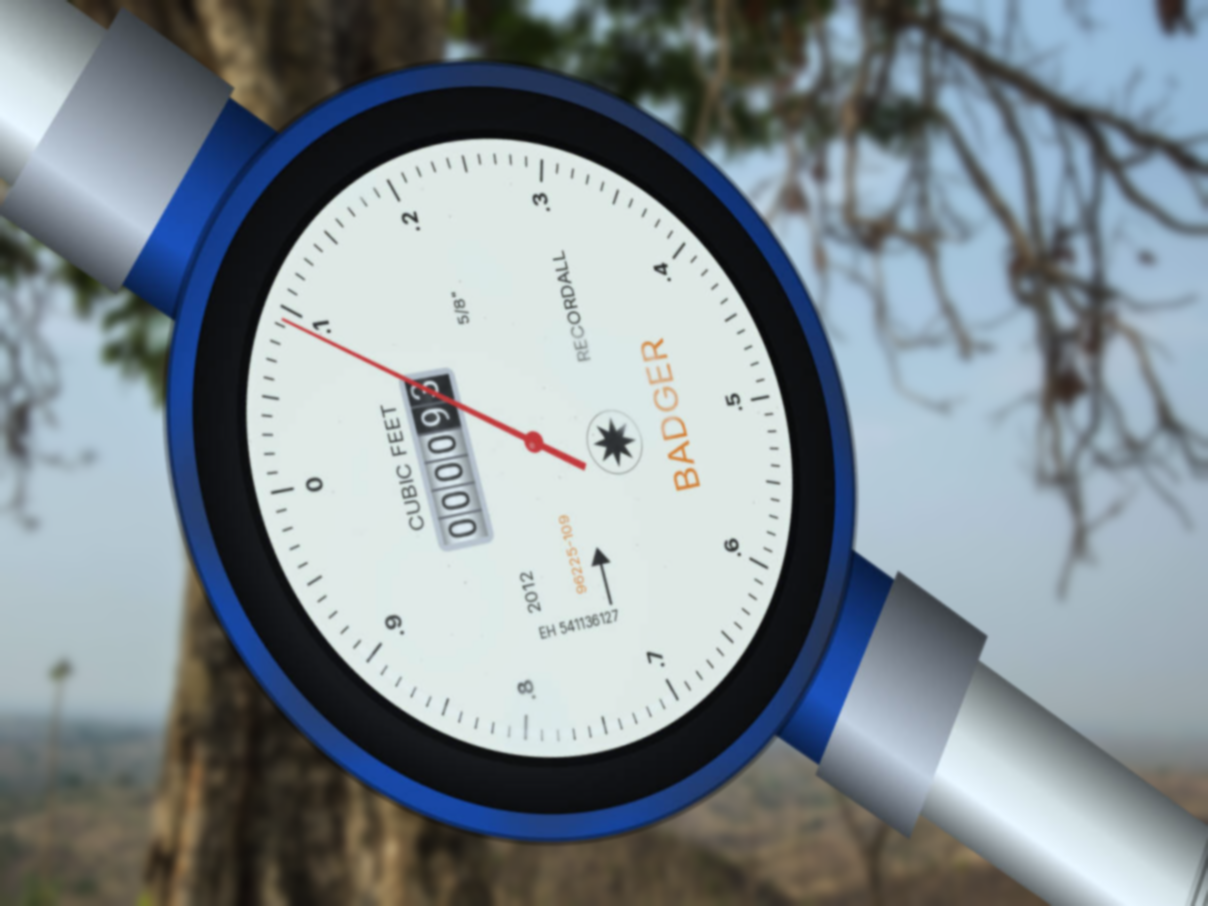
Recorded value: 93.09 ft³
